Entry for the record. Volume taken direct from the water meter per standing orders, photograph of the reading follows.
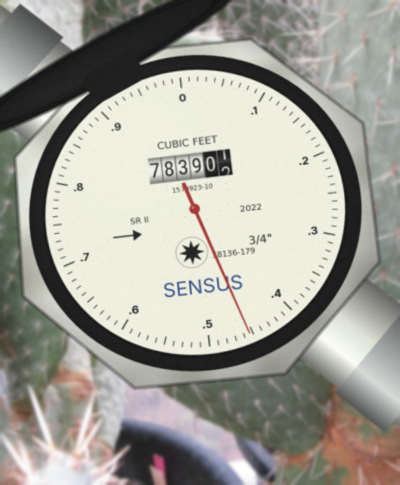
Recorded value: 783901.45 ft³
